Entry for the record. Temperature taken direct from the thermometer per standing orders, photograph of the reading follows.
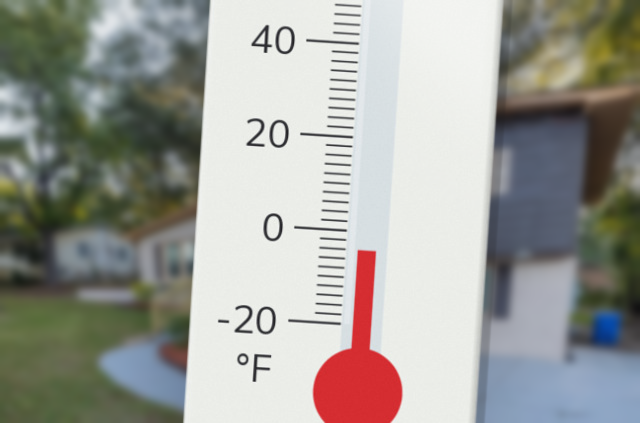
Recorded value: -4 °F
